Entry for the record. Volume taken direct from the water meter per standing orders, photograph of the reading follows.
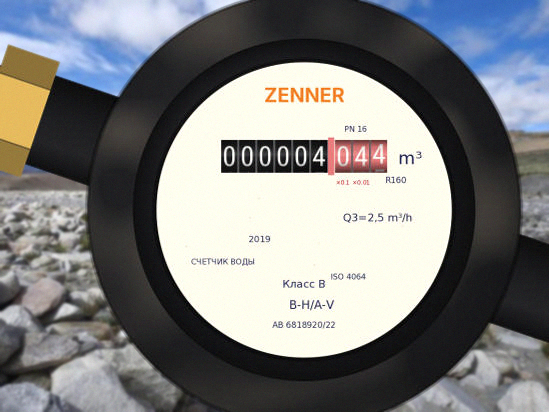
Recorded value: 4.044 m³
